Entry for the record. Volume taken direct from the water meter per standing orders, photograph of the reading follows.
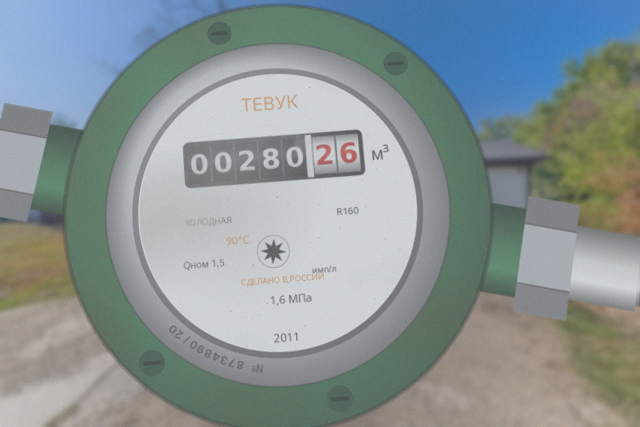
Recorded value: 280.26 m³
